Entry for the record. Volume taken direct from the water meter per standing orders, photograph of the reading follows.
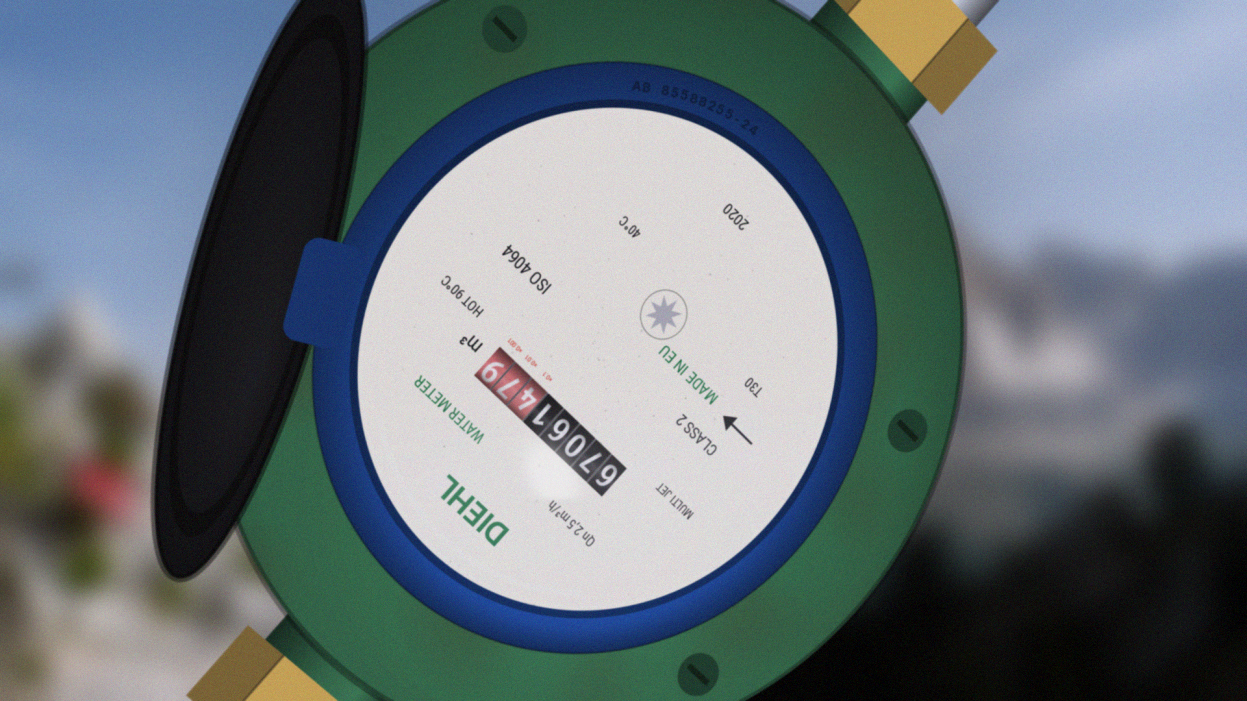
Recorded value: 67061.479 m³
